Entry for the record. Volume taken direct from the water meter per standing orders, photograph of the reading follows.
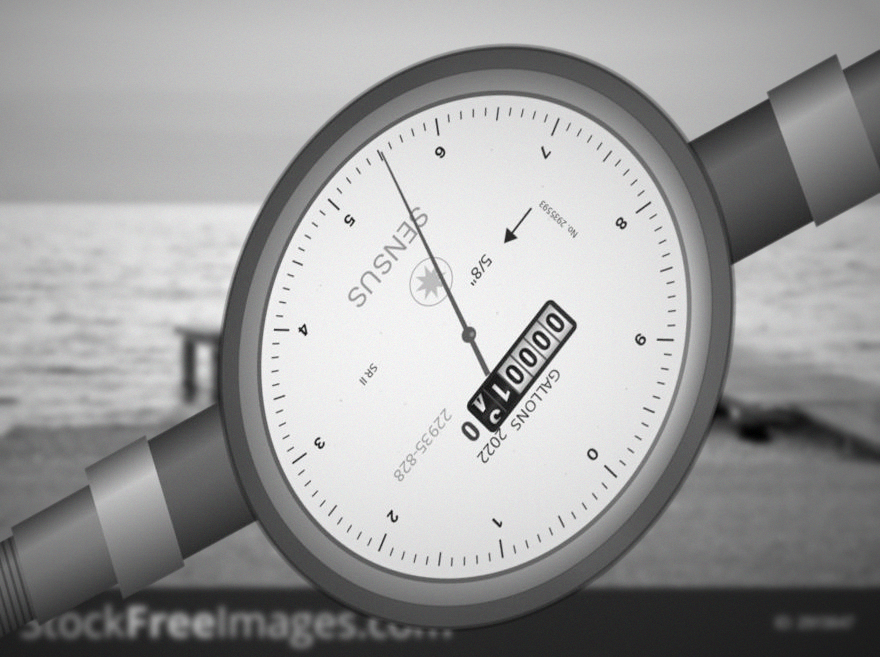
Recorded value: 135.5 gal
